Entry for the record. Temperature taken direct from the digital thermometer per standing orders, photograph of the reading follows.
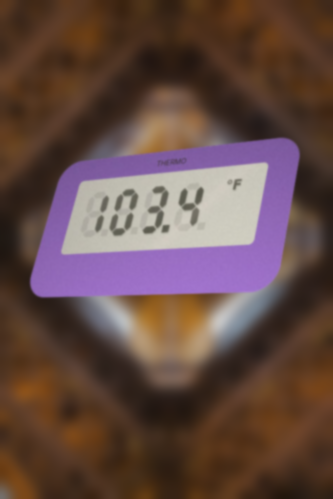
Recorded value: 103.4 °F
